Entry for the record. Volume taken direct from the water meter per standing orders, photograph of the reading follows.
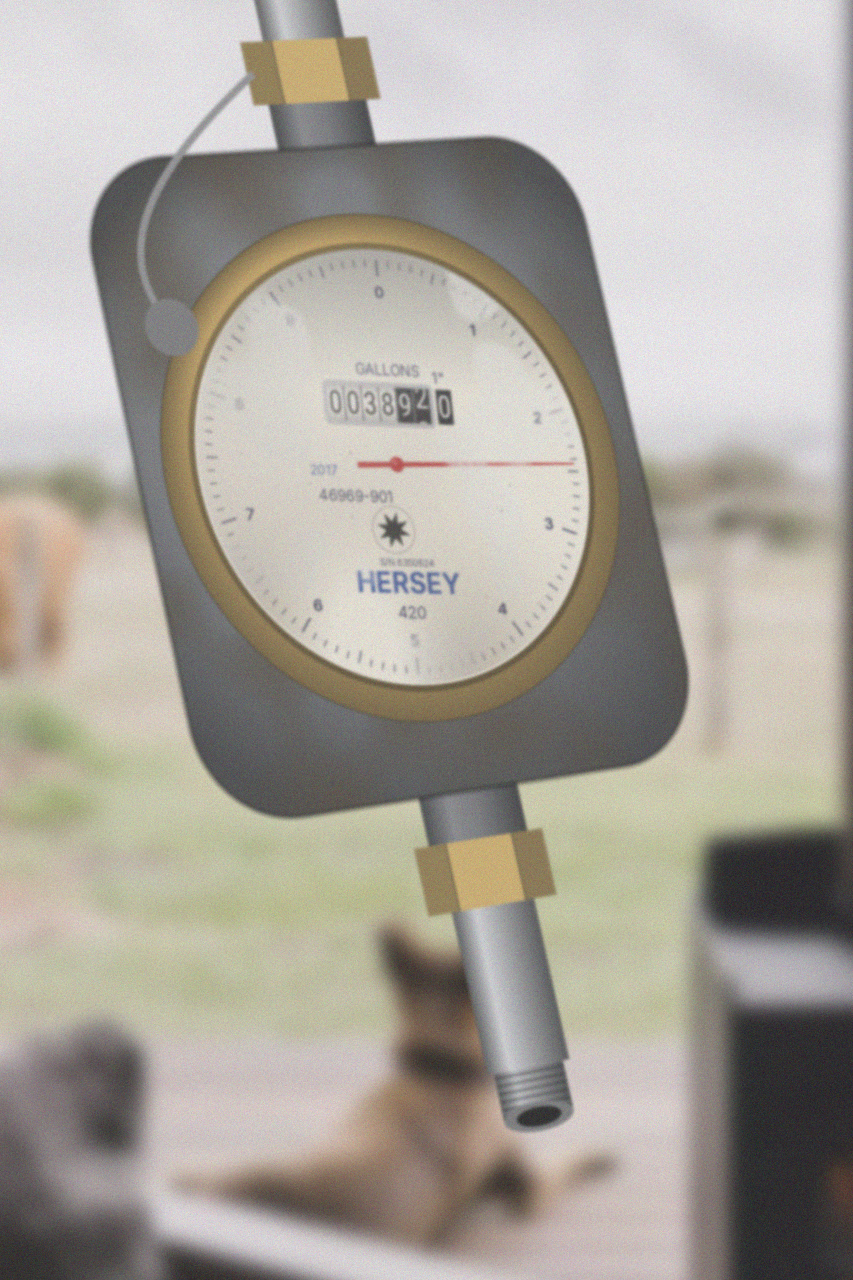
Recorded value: 38922.4 gal
